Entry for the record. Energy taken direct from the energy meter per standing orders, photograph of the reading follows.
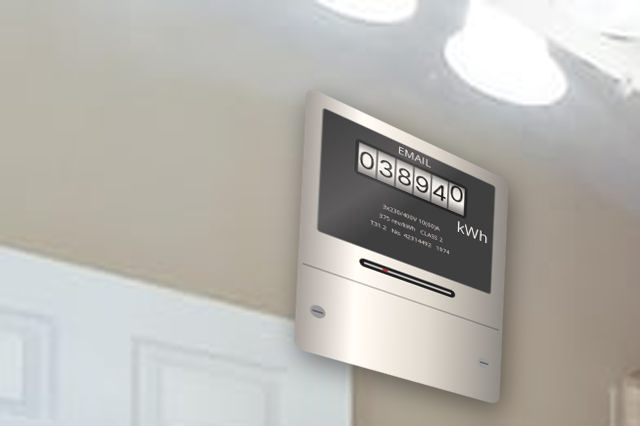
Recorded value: 38940 kWh
